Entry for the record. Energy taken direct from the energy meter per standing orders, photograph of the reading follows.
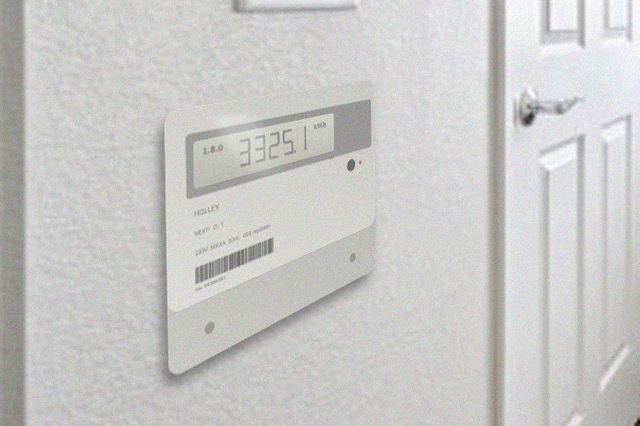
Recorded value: 3325.1 kWh
